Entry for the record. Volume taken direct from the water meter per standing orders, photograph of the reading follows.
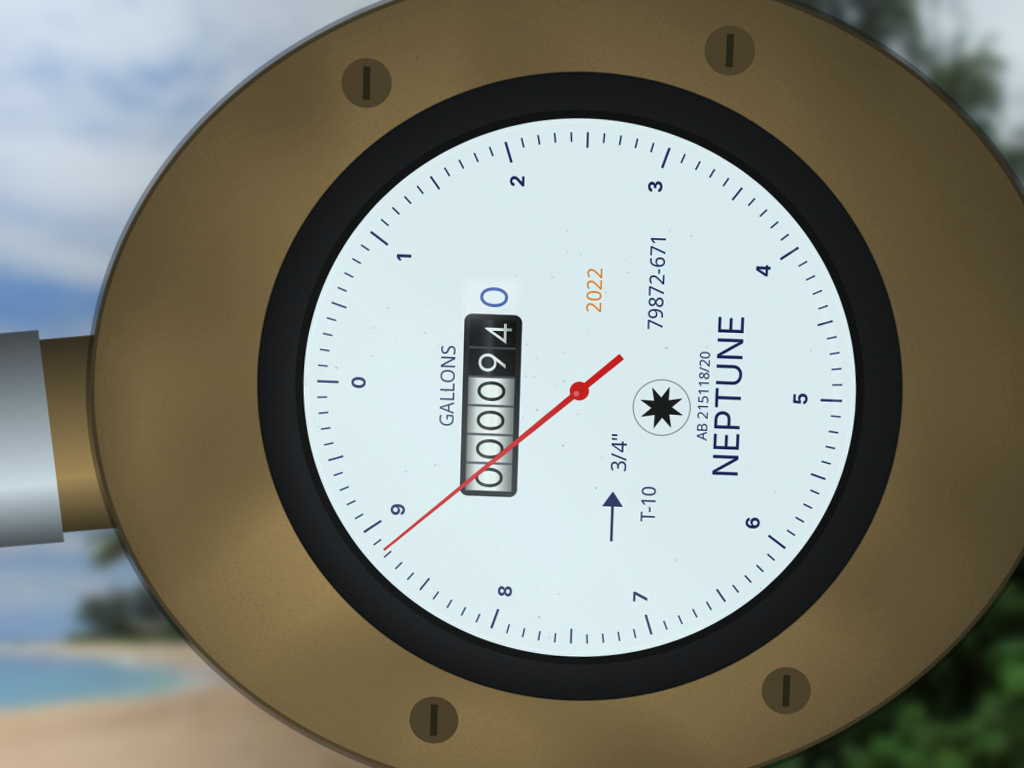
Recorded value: 938.8 gal
